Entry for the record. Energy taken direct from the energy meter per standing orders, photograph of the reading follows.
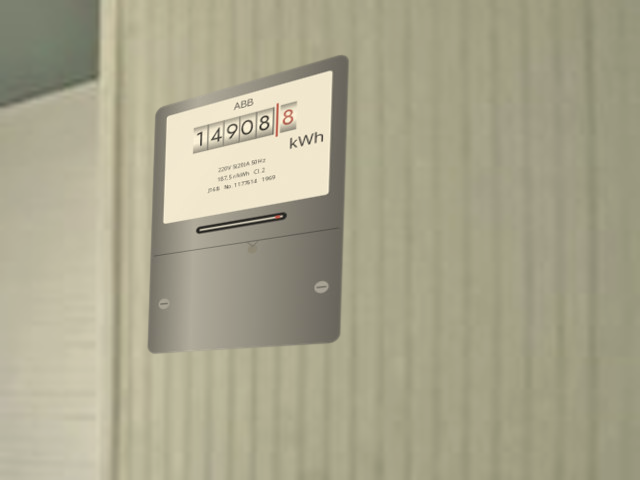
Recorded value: 14908.8 kWh
